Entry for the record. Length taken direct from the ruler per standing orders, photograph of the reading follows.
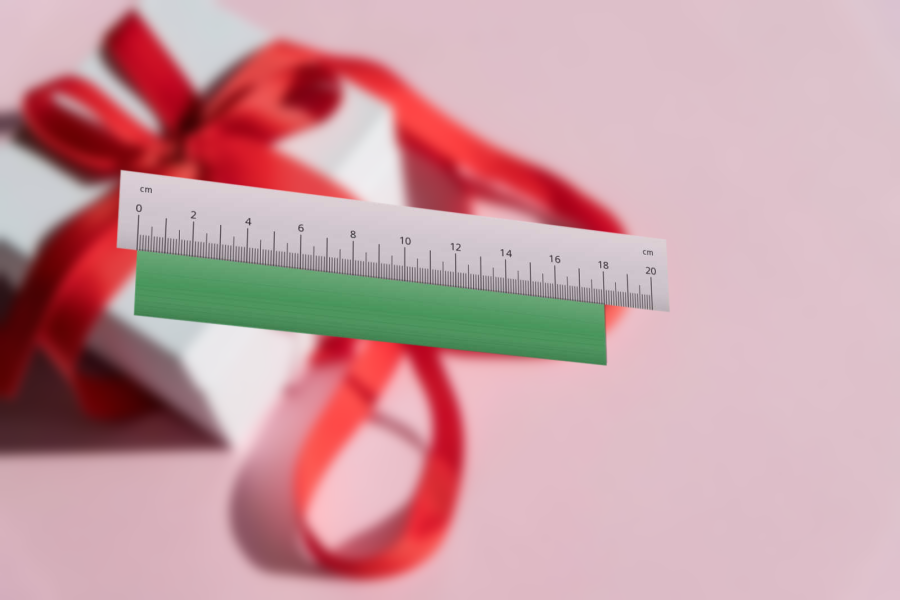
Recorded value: 18 cm
